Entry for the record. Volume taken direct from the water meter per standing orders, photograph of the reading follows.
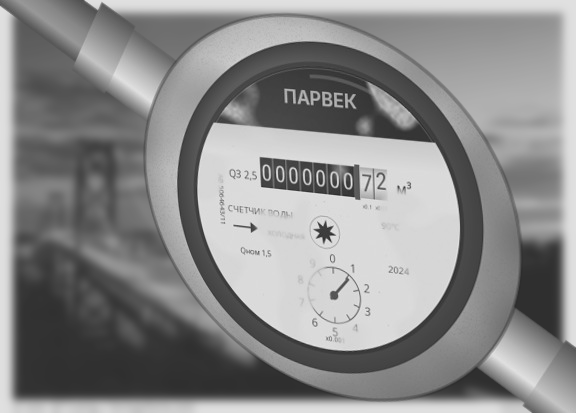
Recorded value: 0.721 m³
